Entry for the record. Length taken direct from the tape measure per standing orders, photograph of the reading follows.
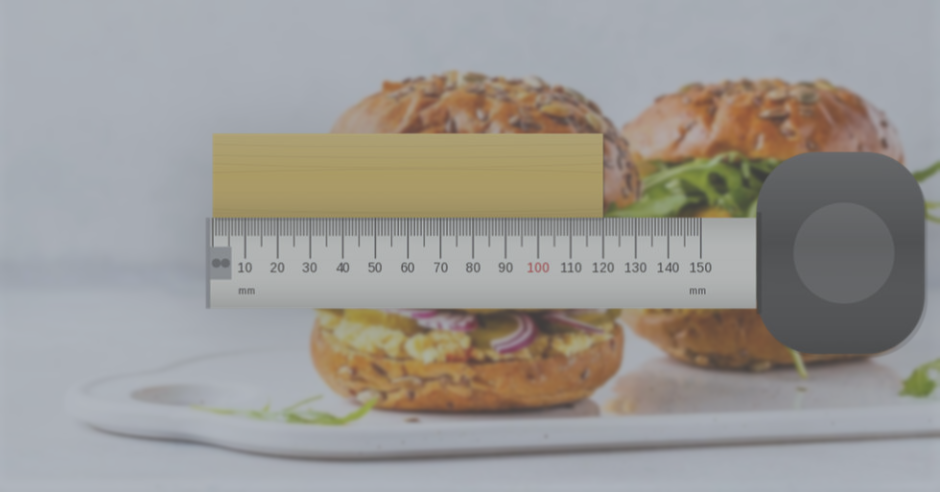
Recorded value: 120 mm
